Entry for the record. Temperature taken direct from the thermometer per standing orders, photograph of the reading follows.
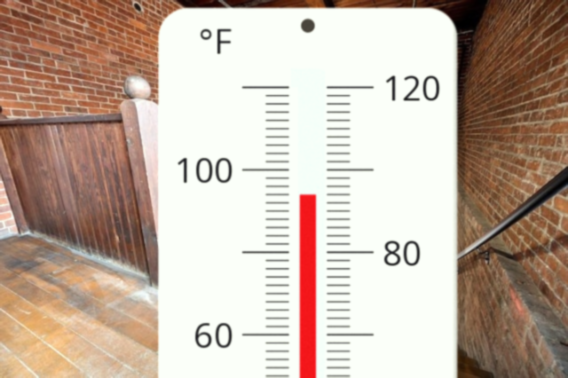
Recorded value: 94 °F
